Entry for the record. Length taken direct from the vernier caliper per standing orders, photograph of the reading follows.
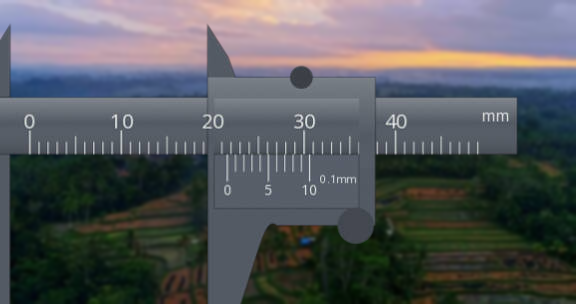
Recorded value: 21.6 mm
